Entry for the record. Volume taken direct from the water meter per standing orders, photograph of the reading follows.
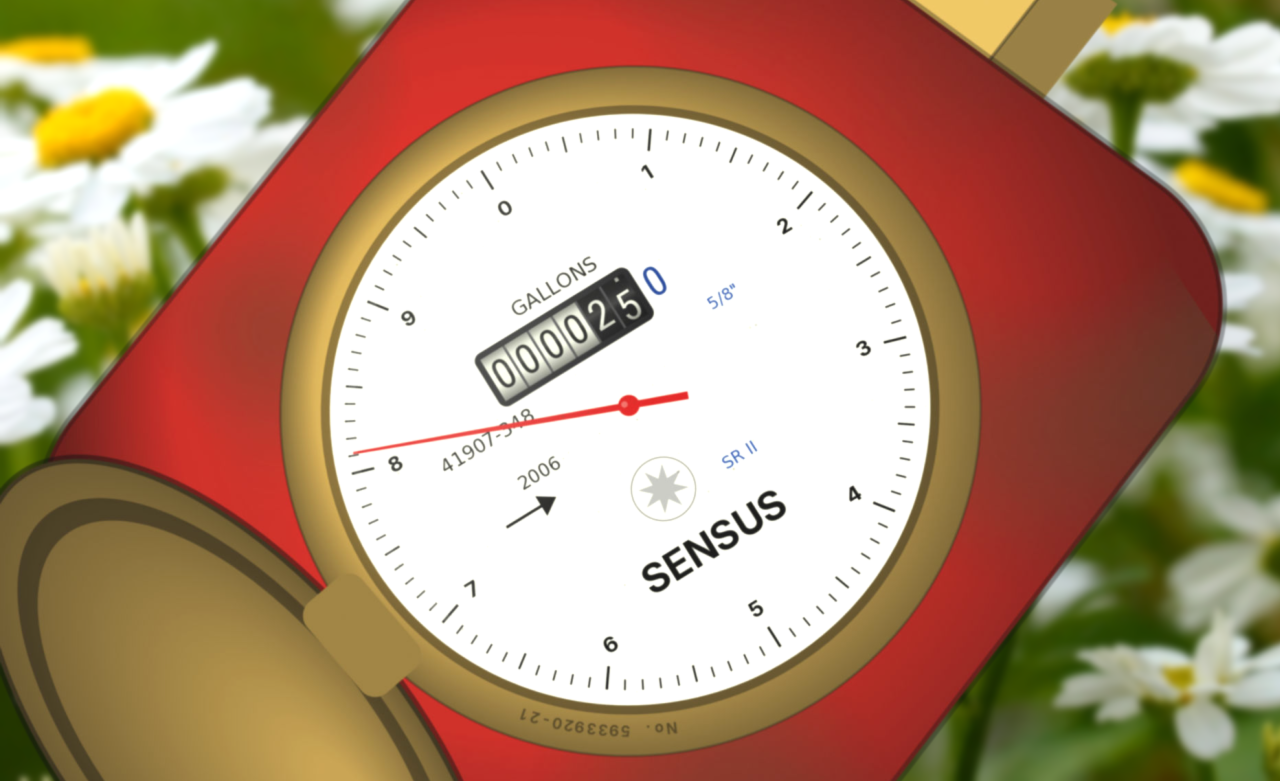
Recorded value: 248.1 gal
